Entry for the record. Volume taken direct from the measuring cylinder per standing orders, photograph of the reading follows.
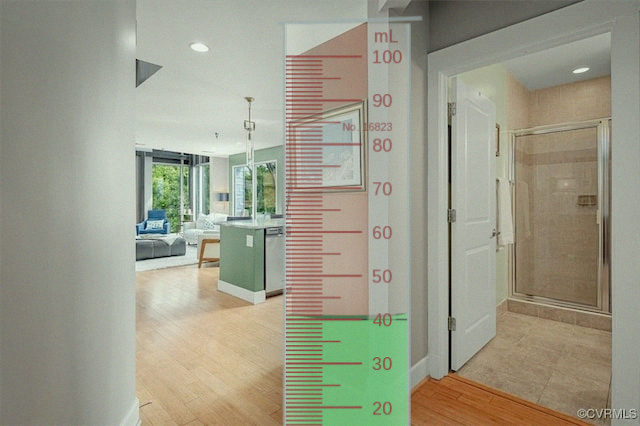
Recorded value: 40 mL
